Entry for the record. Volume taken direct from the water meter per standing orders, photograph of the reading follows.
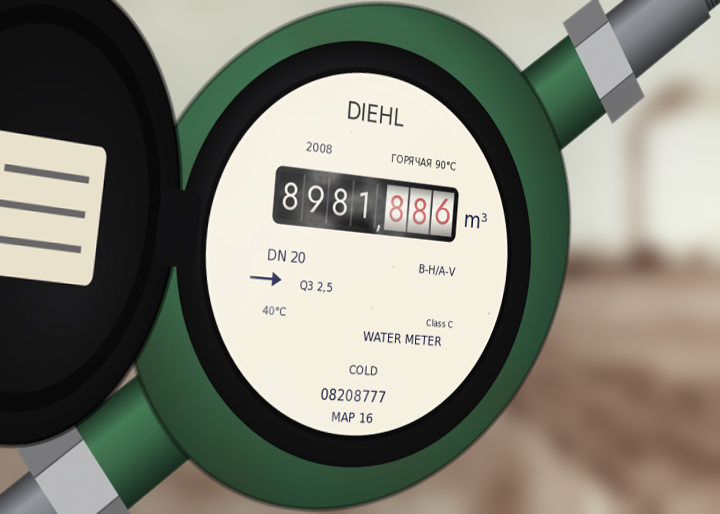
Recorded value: 8981.886 m³
